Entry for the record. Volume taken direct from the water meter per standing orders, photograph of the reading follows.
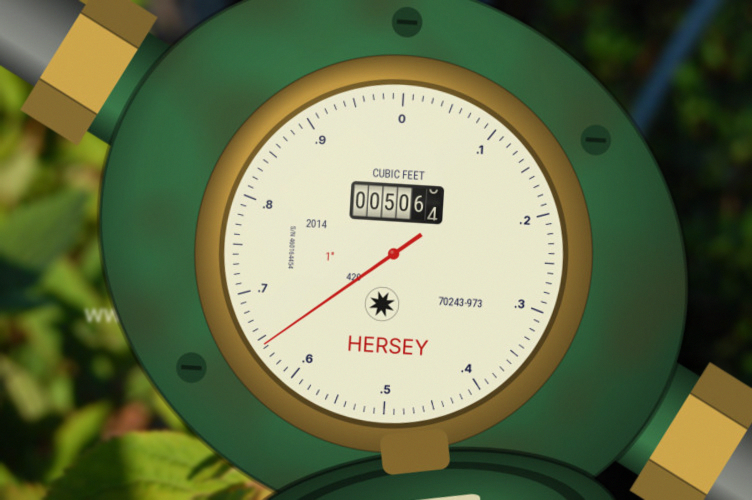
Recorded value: 5063.64 ft³
